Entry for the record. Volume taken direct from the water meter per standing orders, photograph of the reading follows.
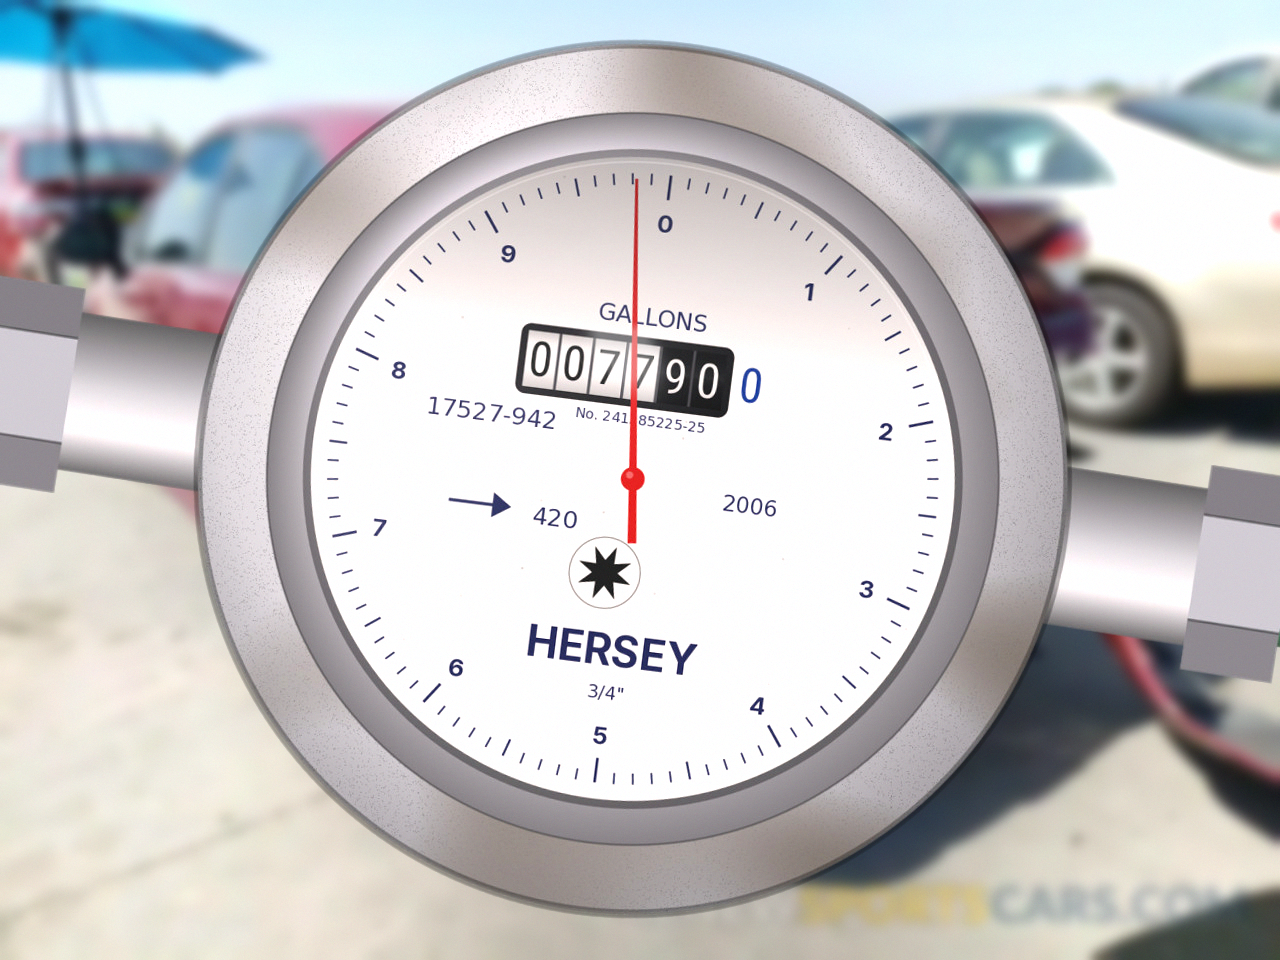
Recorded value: 77899.8 gal
